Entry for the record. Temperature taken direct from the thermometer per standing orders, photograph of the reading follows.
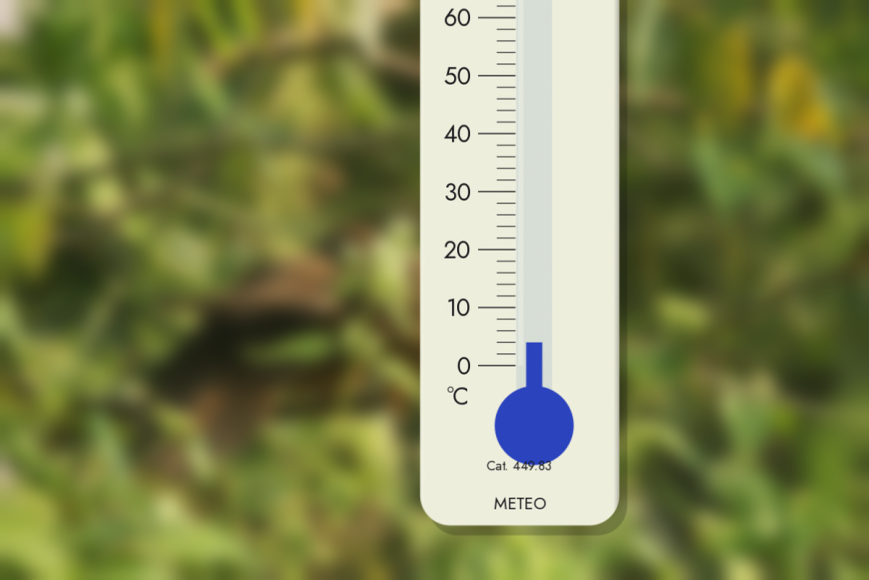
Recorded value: 4 °C
